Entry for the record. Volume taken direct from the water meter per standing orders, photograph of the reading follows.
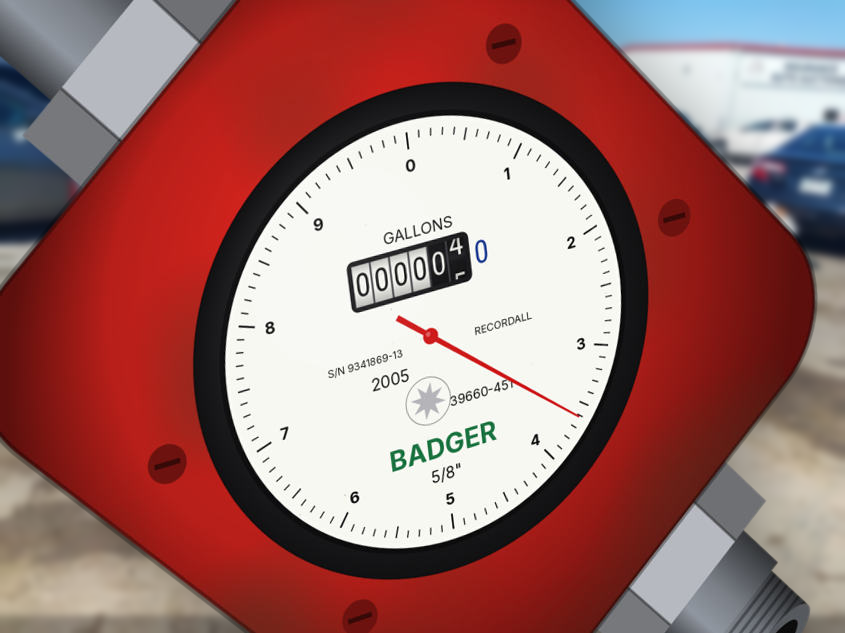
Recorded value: 43.6 gal
